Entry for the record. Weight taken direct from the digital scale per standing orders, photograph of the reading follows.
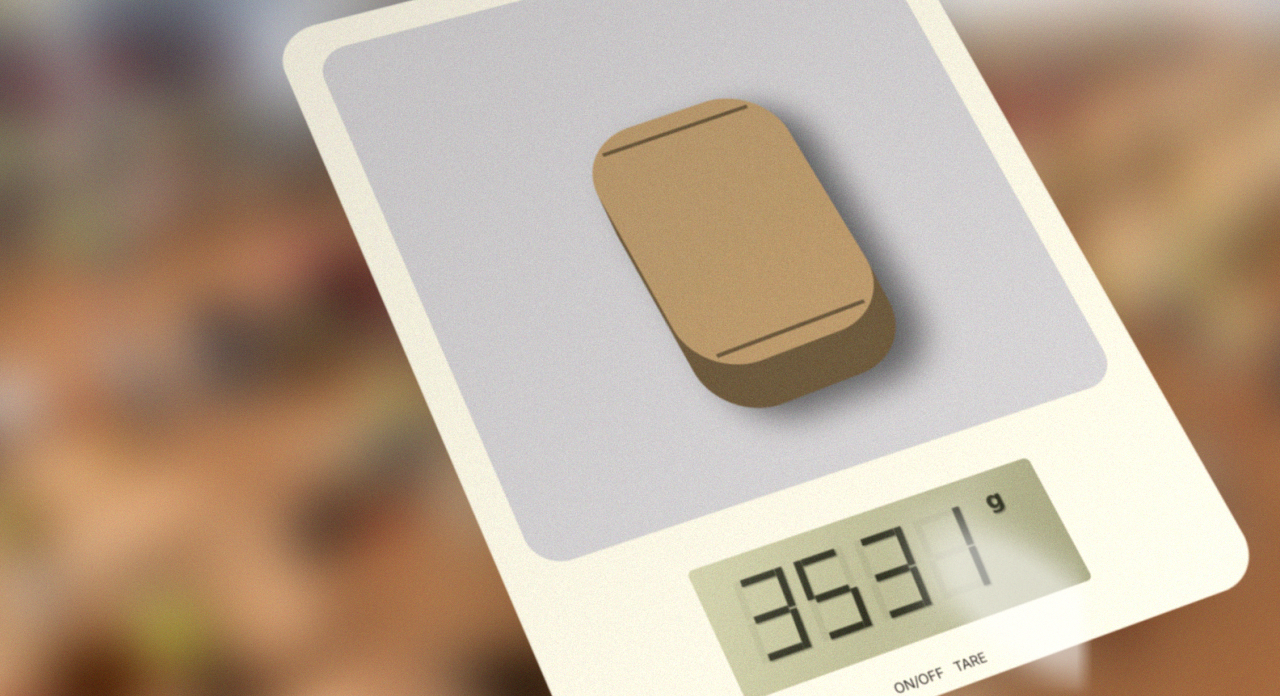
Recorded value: 3531 g
